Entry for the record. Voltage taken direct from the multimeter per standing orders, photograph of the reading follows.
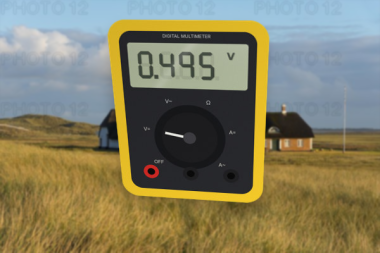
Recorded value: 0.495 V
